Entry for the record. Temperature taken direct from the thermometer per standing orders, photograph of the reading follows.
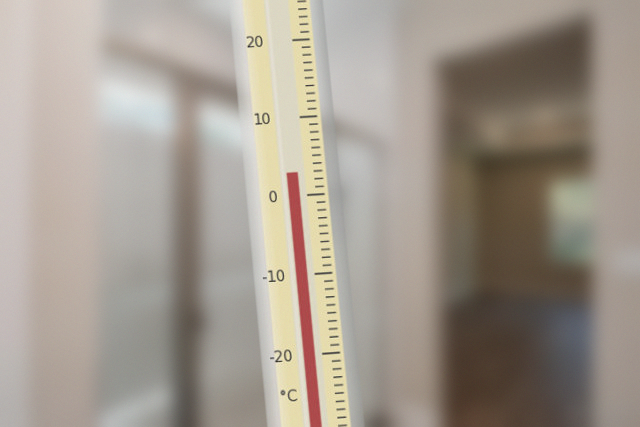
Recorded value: 3 °C
